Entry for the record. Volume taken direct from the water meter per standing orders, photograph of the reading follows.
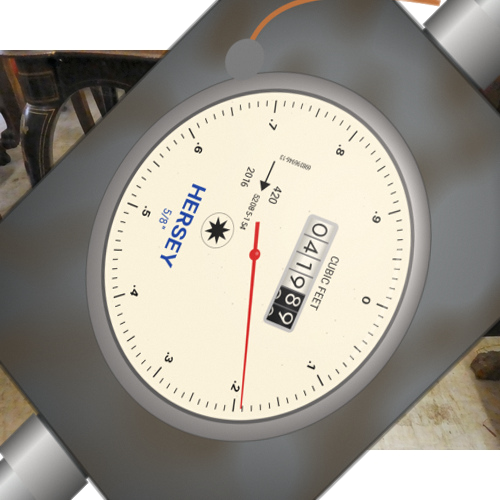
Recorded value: 41989.19 ft³
